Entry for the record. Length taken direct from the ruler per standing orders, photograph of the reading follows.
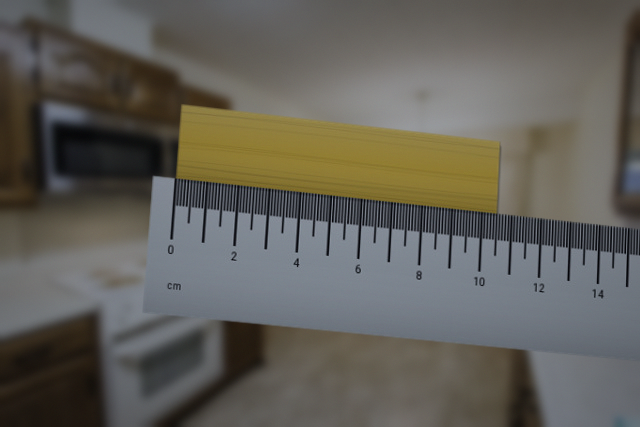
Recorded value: 10.5 cm
